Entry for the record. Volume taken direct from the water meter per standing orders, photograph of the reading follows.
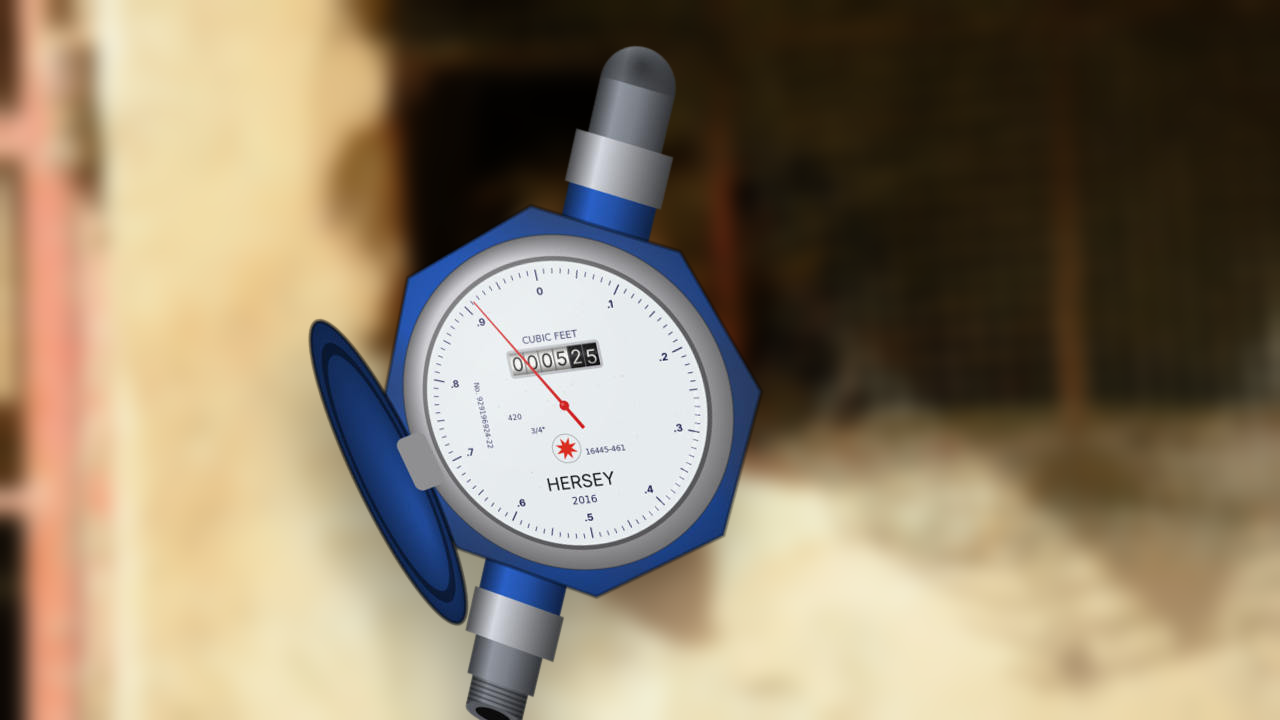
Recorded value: 524.91 ft³
